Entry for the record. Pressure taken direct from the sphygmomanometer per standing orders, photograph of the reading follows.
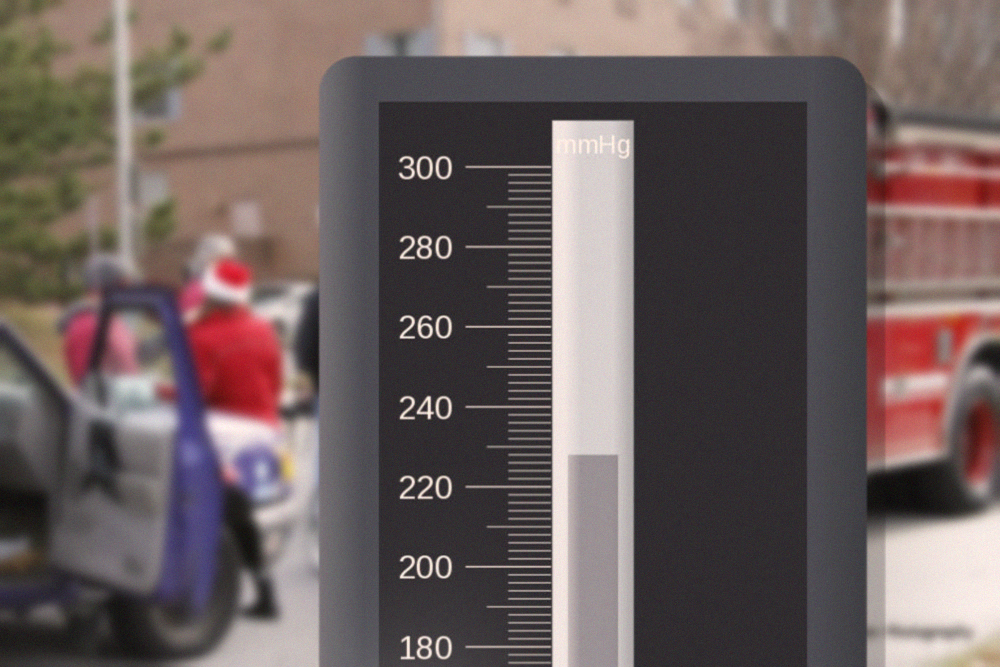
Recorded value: 228 mmHg
